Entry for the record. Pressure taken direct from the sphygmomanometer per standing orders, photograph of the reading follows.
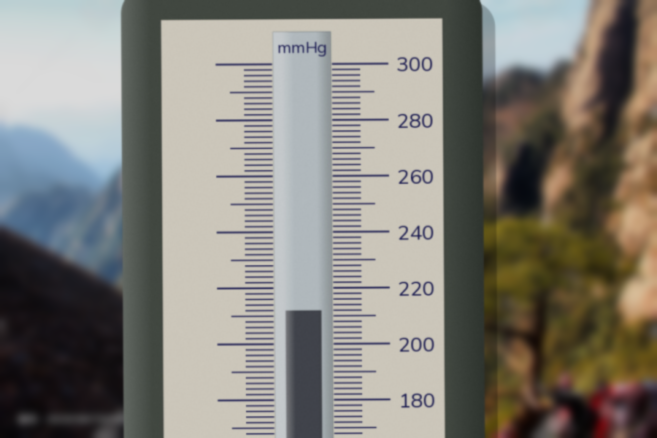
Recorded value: 212 mmHg
